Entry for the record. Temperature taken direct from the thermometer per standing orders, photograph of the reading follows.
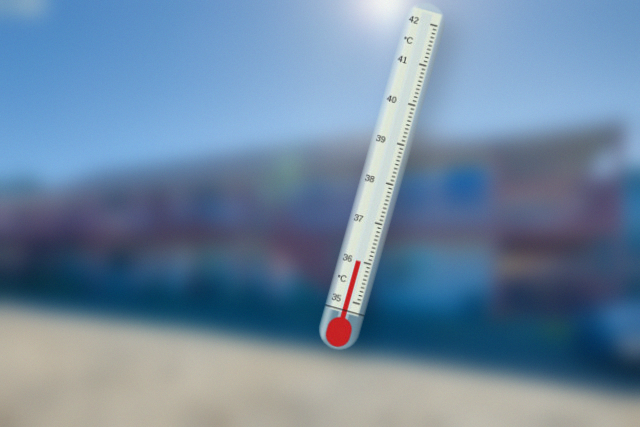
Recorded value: 36 °C
